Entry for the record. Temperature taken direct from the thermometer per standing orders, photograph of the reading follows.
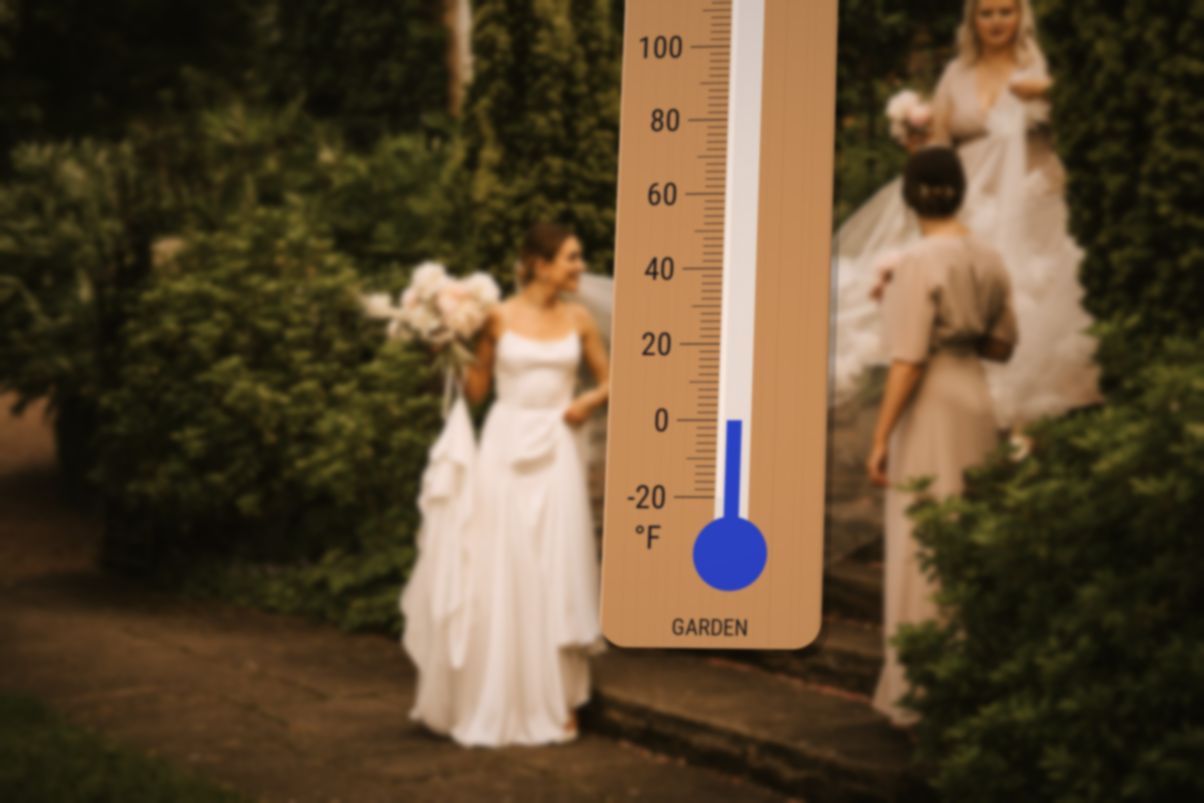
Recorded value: 0 °F
